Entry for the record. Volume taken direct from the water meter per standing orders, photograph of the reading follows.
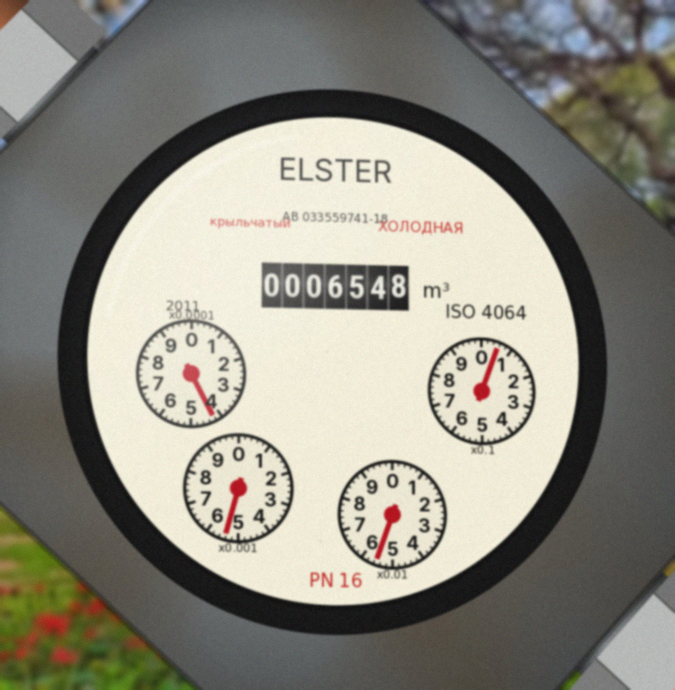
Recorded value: 6548.0554 m³
